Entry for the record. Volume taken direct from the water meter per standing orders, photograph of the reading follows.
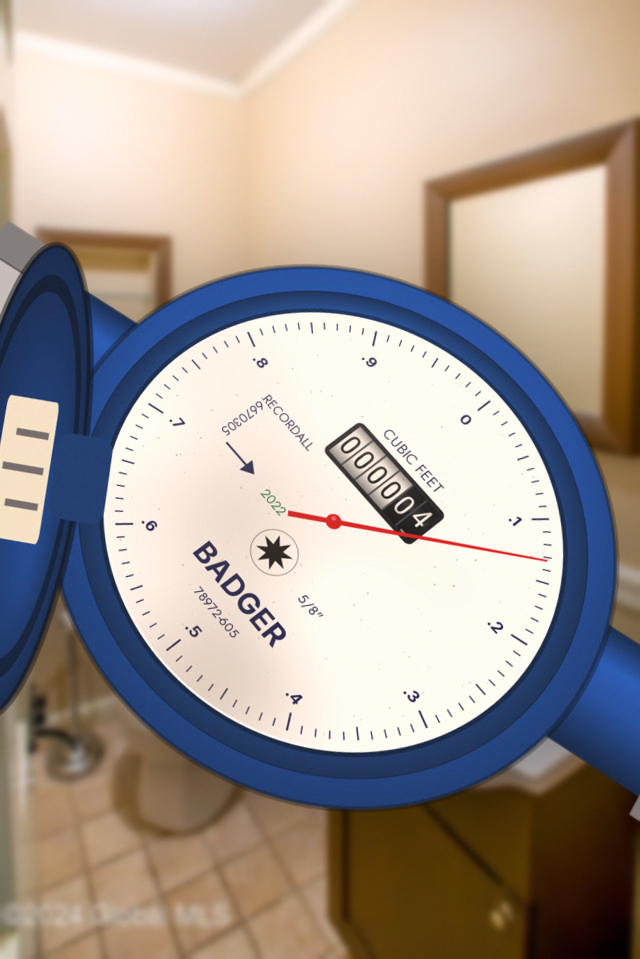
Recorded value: 4.13 ft³
